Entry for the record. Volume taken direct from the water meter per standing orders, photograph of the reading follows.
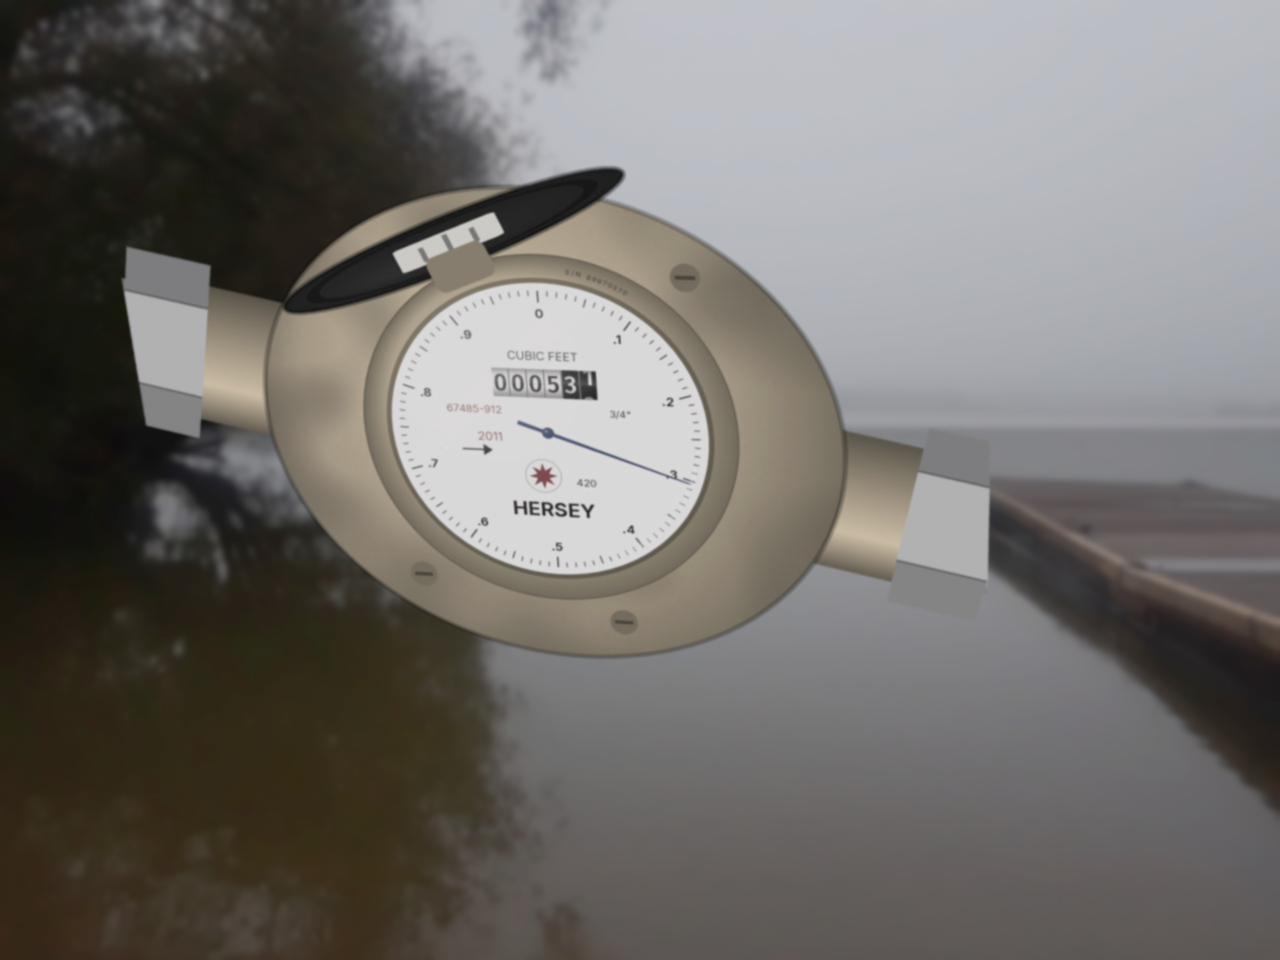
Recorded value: 531.30 ft³
